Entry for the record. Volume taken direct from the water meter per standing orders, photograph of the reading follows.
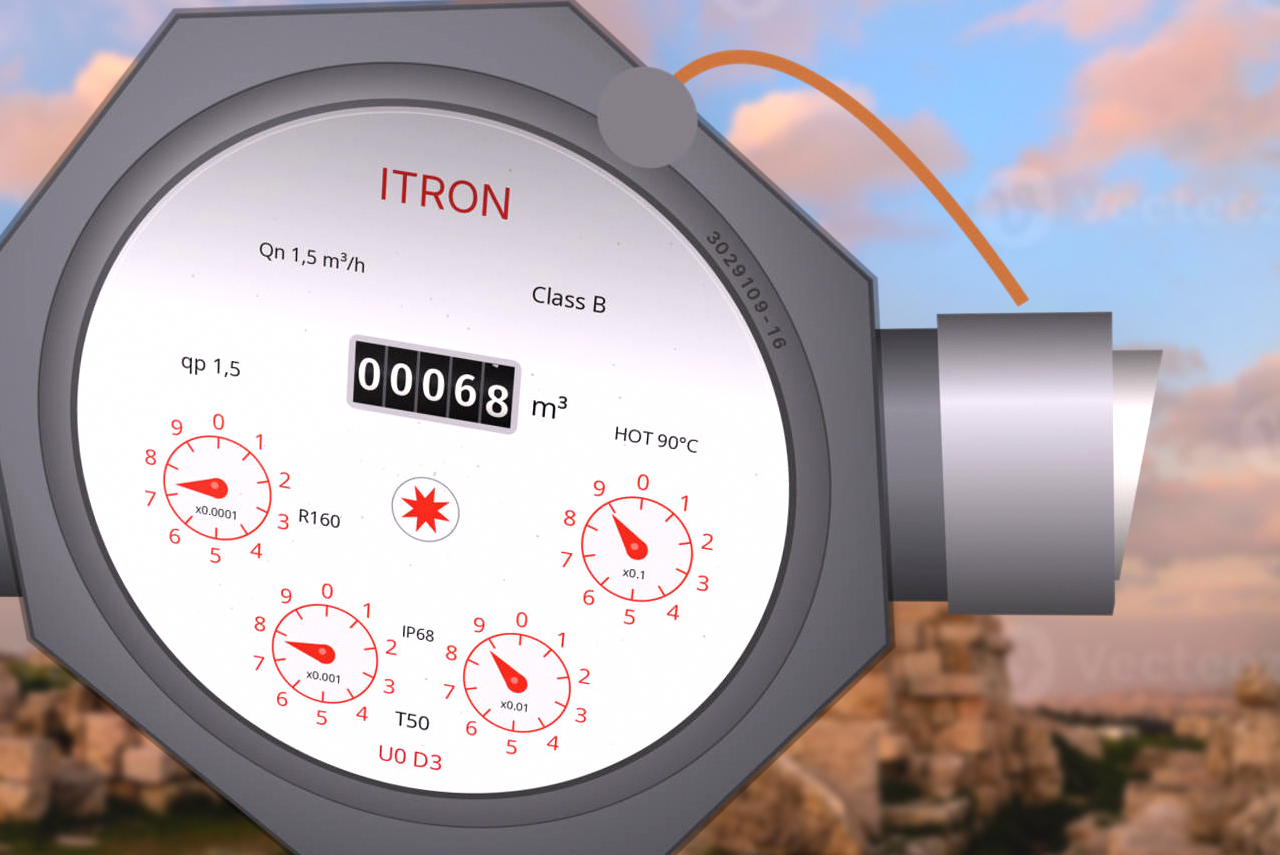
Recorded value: 67.8877 m³
